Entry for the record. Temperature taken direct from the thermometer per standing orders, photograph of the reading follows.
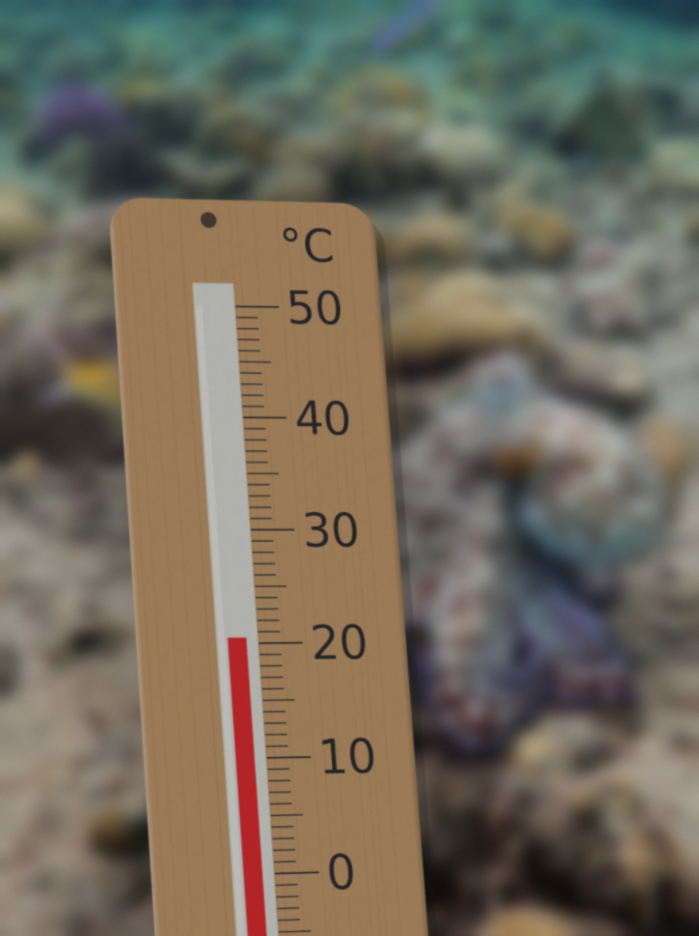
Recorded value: 20.5 °C
